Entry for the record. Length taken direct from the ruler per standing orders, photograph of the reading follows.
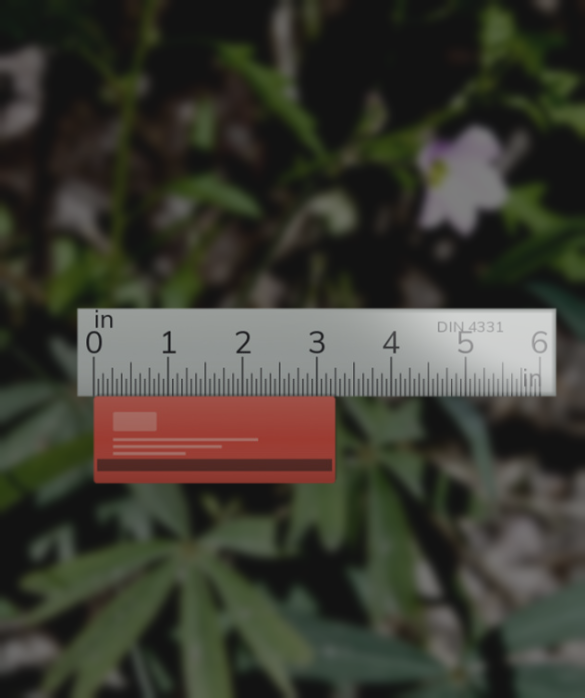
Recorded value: 3.25 in
